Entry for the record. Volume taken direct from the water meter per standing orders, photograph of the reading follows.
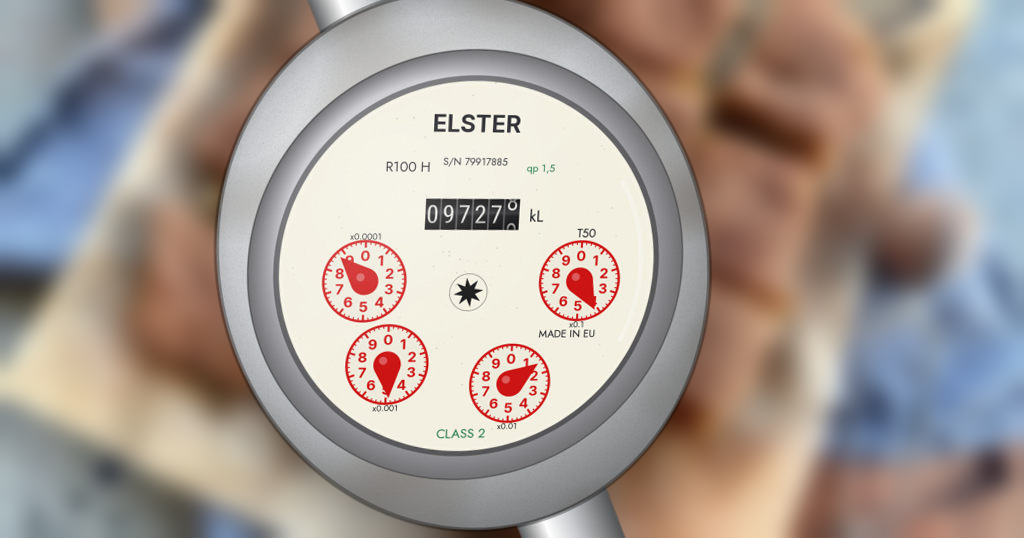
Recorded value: 97278.4148 kL
